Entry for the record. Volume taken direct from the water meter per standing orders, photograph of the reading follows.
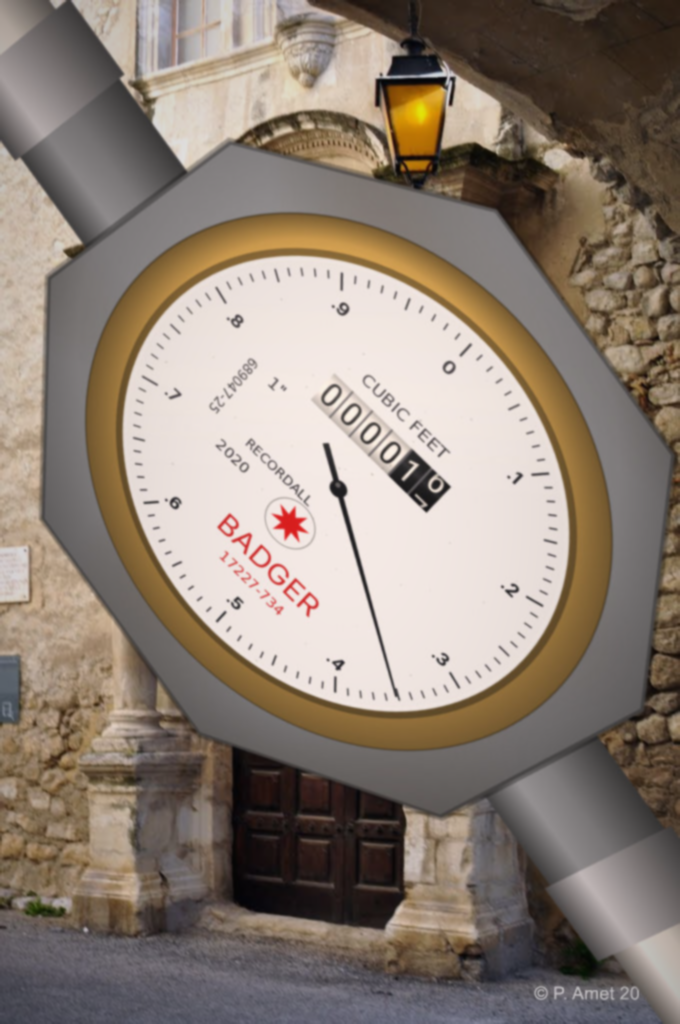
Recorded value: 16.35 ft³
